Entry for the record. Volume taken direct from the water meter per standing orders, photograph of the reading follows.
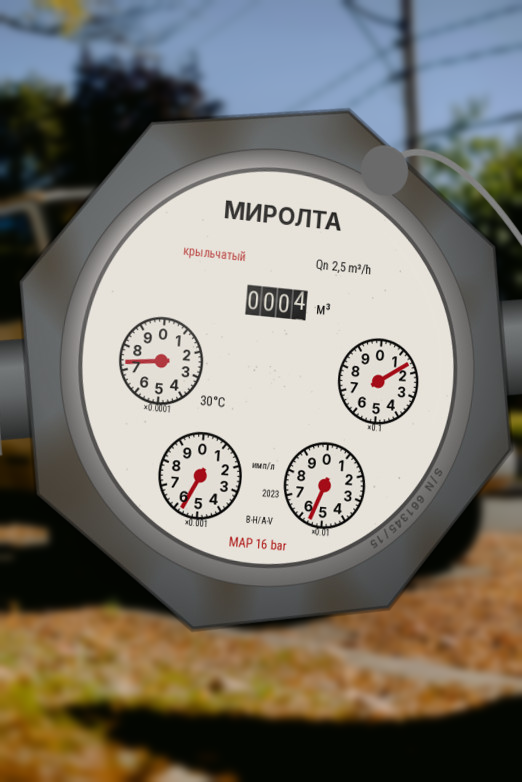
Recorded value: 4.1557 m³
